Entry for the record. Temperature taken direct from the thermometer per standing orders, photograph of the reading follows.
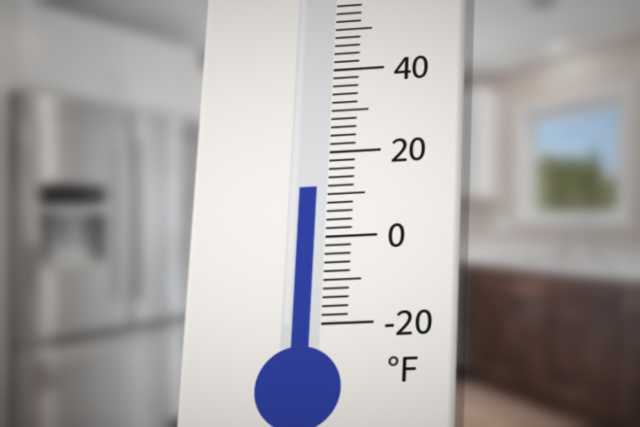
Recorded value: 12 °F
